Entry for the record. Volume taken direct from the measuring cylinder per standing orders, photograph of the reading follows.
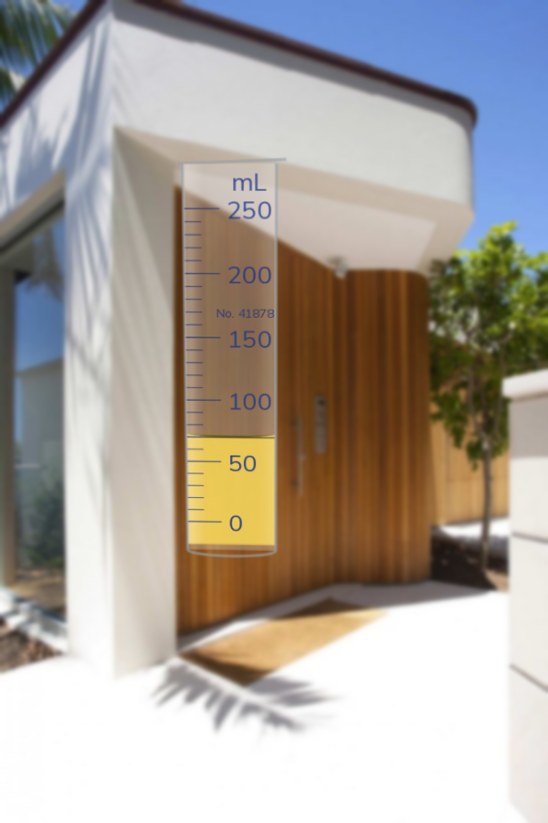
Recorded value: 70 mL
